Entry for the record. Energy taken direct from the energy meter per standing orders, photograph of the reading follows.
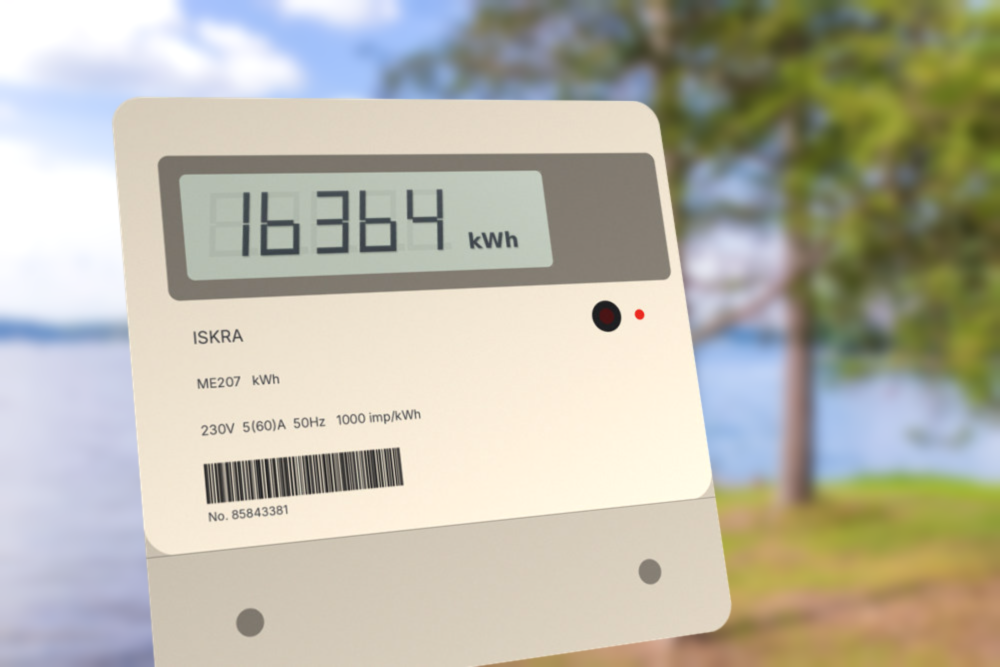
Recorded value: 16364 kWh
